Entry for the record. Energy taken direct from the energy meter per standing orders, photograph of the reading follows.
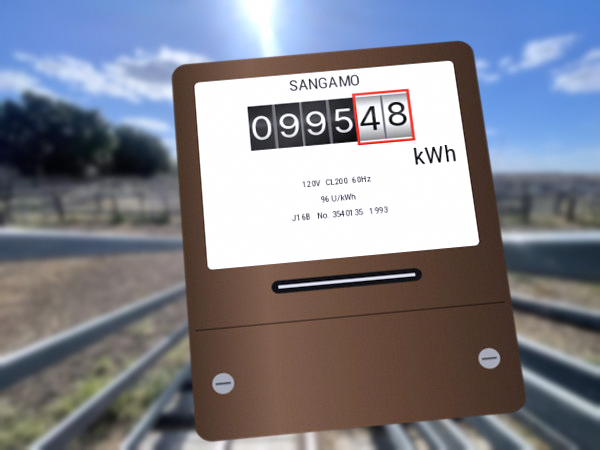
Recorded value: 995.48 kWh
